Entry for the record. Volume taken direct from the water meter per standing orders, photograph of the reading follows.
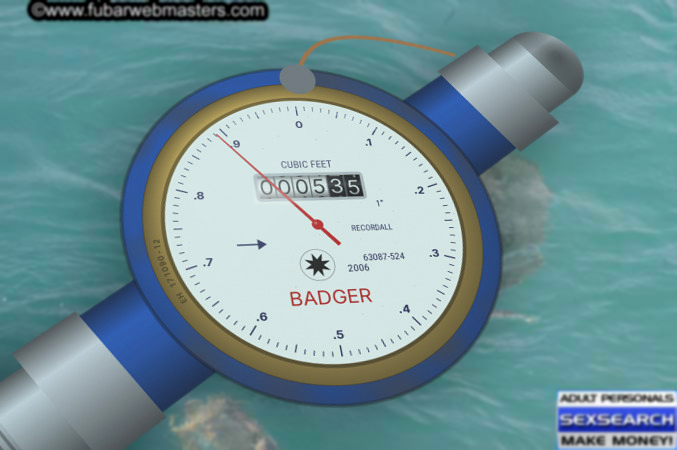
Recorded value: 534.89 ft³
